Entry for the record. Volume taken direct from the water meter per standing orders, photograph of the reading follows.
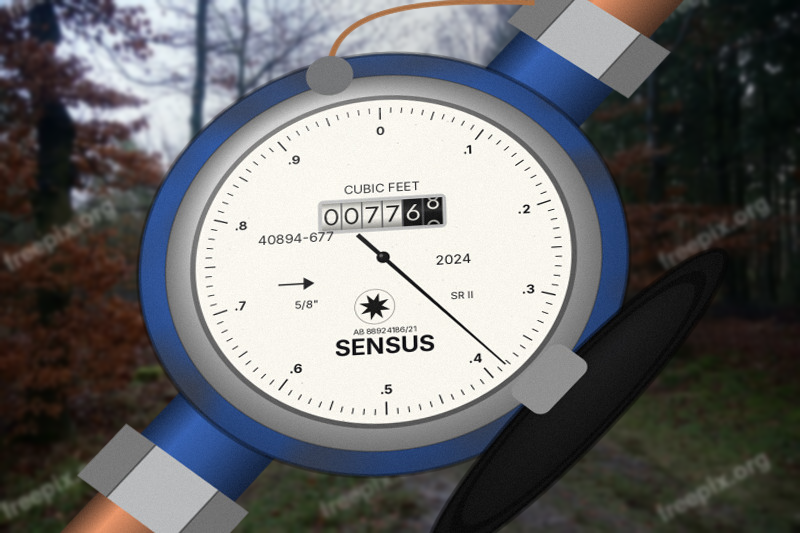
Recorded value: 7768.38 ft³
